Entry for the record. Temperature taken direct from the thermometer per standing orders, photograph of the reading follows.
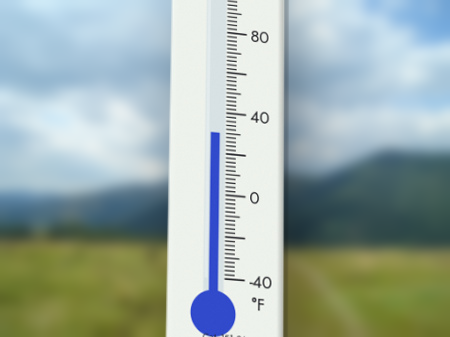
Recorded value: 30 °F
